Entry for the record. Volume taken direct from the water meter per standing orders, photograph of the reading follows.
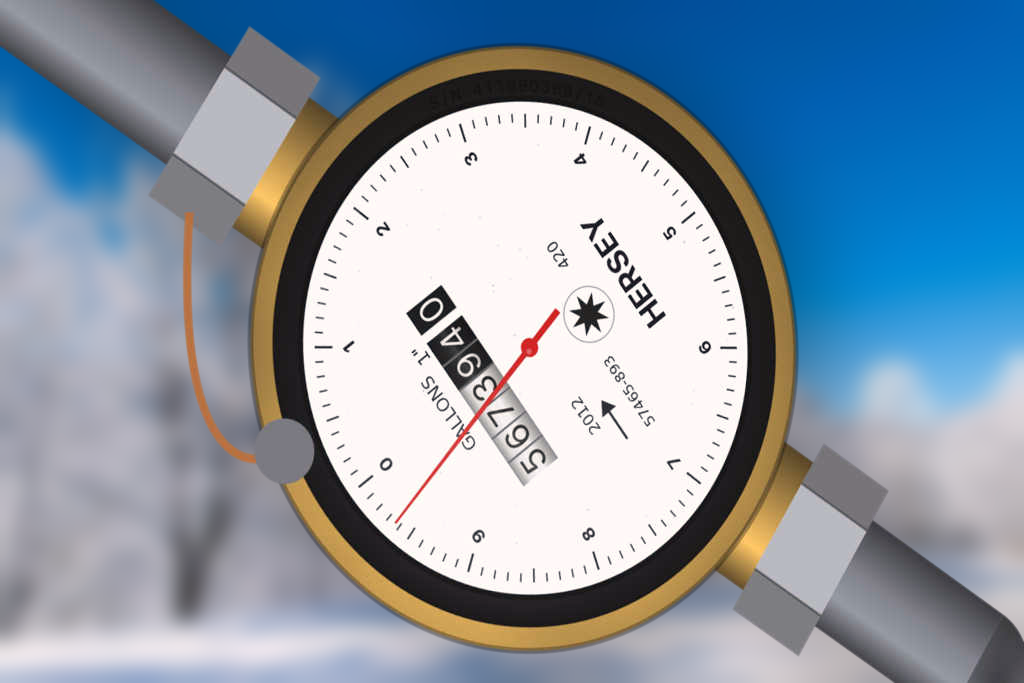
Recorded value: 5673939.6 gal
